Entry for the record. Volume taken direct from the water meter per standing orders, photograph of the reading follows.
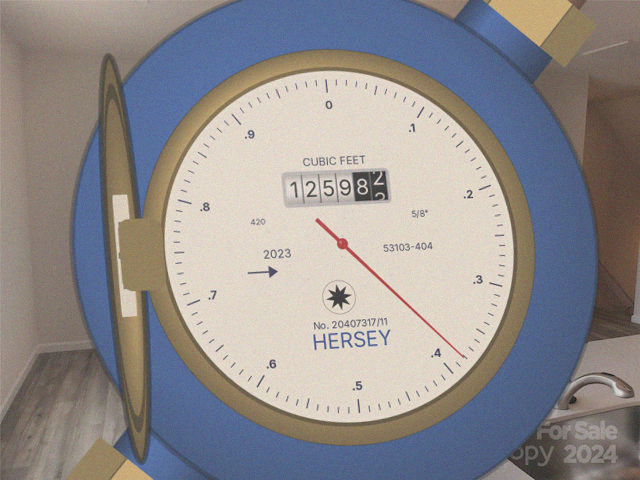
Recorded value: 125982.38 ft³
